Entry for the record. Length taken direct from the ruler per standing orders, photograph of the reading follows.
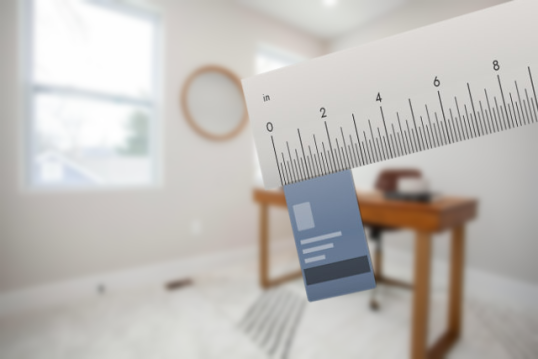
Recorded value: 2.5 in
